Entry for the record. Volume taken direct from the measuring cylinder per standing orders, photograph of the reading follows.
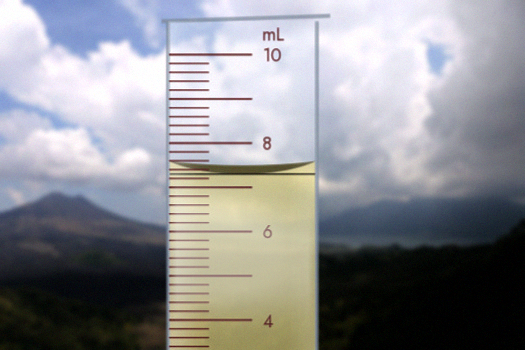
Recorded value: 7.3 mL
